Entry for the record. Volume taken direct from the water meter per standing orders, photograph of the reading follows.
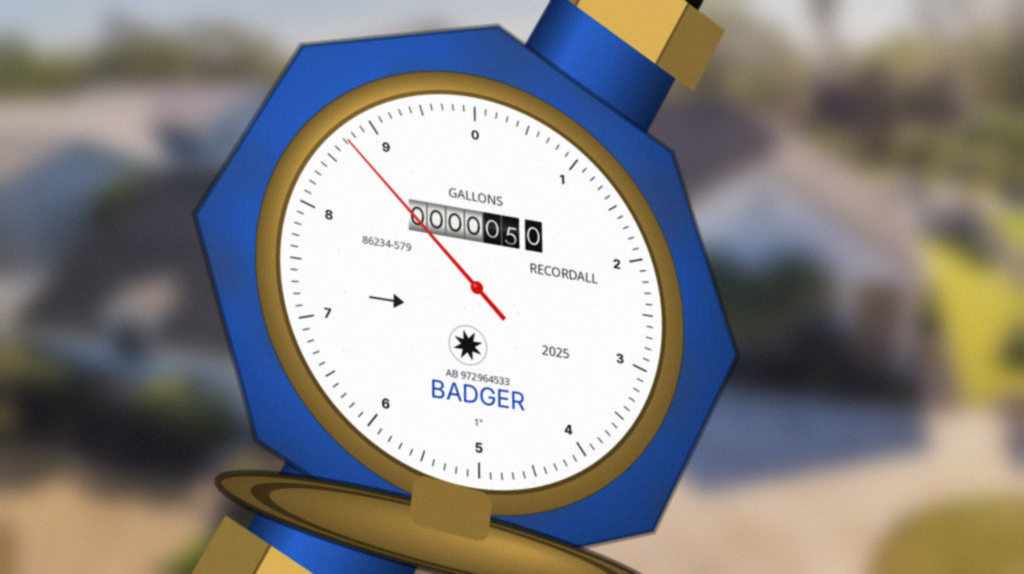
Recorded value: 48.7 gal
